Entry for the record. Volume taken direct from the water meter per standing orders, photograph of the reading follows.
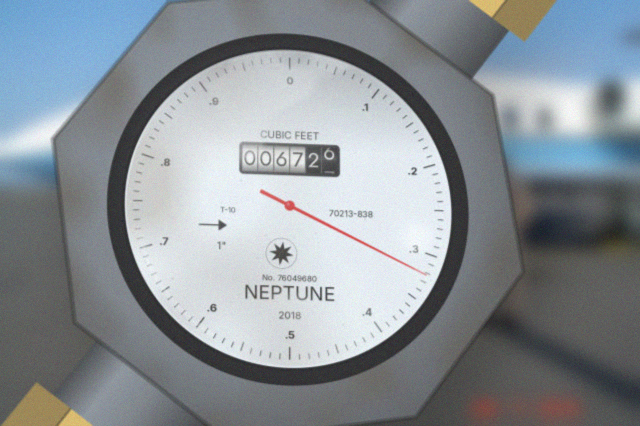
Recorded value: 6726.32 ft³
